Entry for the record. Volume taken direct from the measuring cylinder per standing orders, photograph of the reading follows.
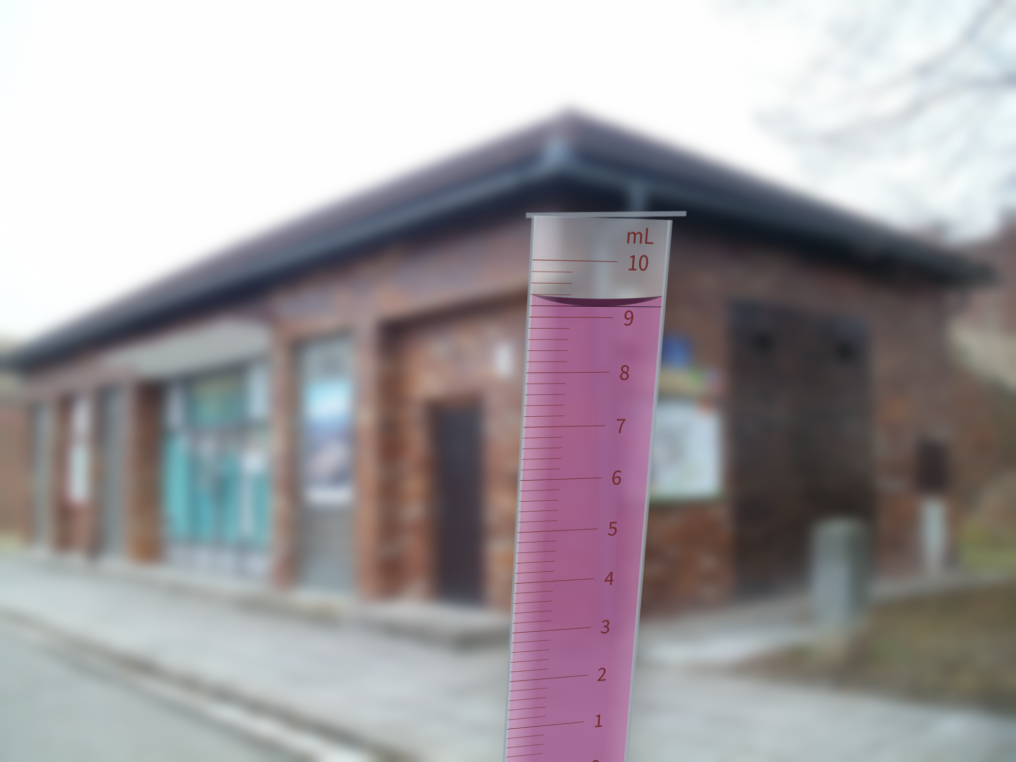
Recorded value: 9.2 mL
